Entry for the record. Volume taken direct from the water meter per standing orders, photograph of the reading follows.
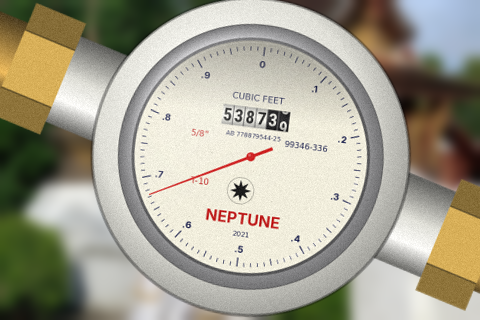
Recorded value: 538738.67 ft³
